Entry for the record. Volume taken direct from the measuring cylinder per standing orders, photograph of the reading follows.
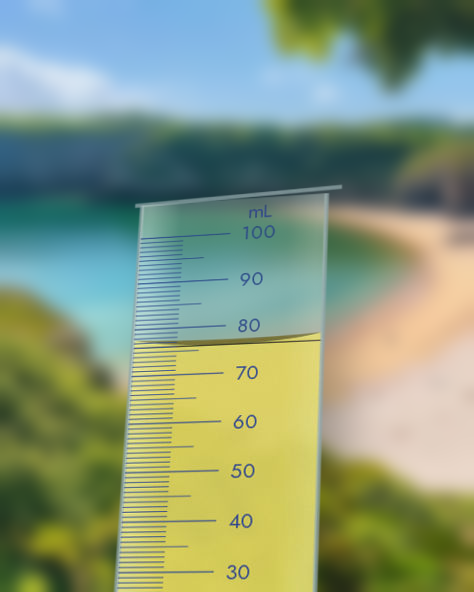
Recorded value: 76 mL
